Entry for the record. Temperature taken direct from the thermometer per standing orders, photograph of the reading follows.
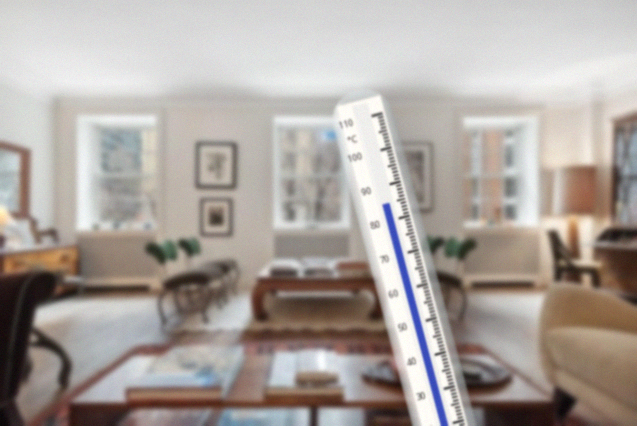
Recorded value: 85 °C
